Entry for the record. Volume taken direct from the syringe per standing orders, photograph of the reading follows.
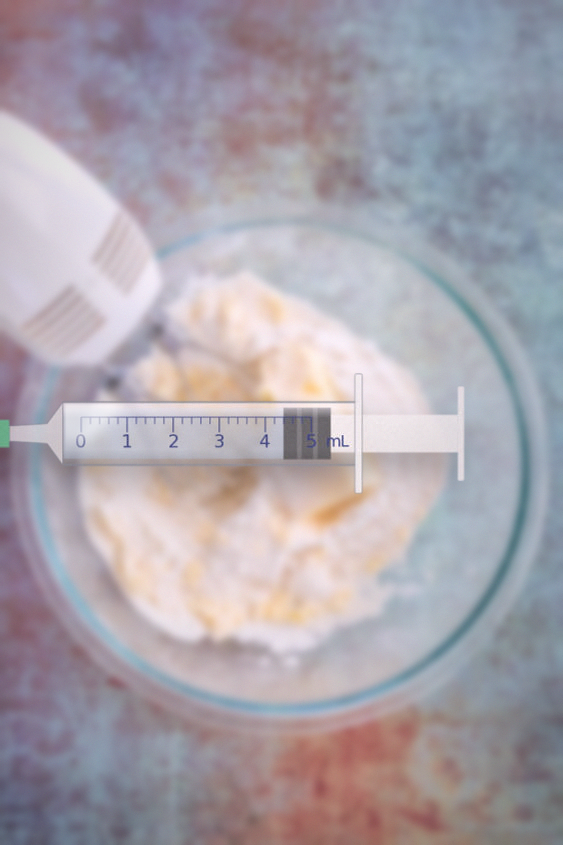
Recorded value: 4.4 mL
